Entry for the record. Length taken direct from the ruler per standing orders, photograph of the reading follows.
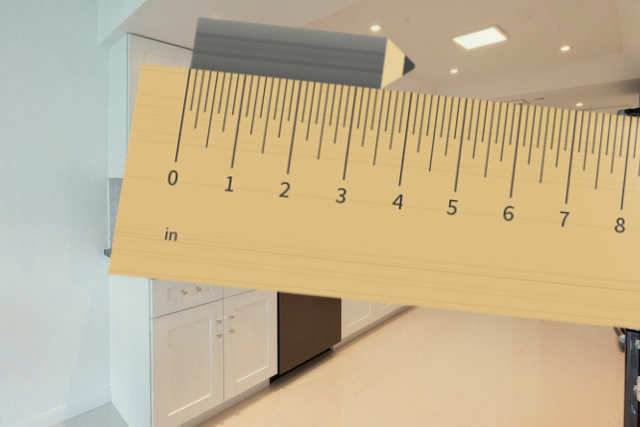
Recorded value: 4 in
